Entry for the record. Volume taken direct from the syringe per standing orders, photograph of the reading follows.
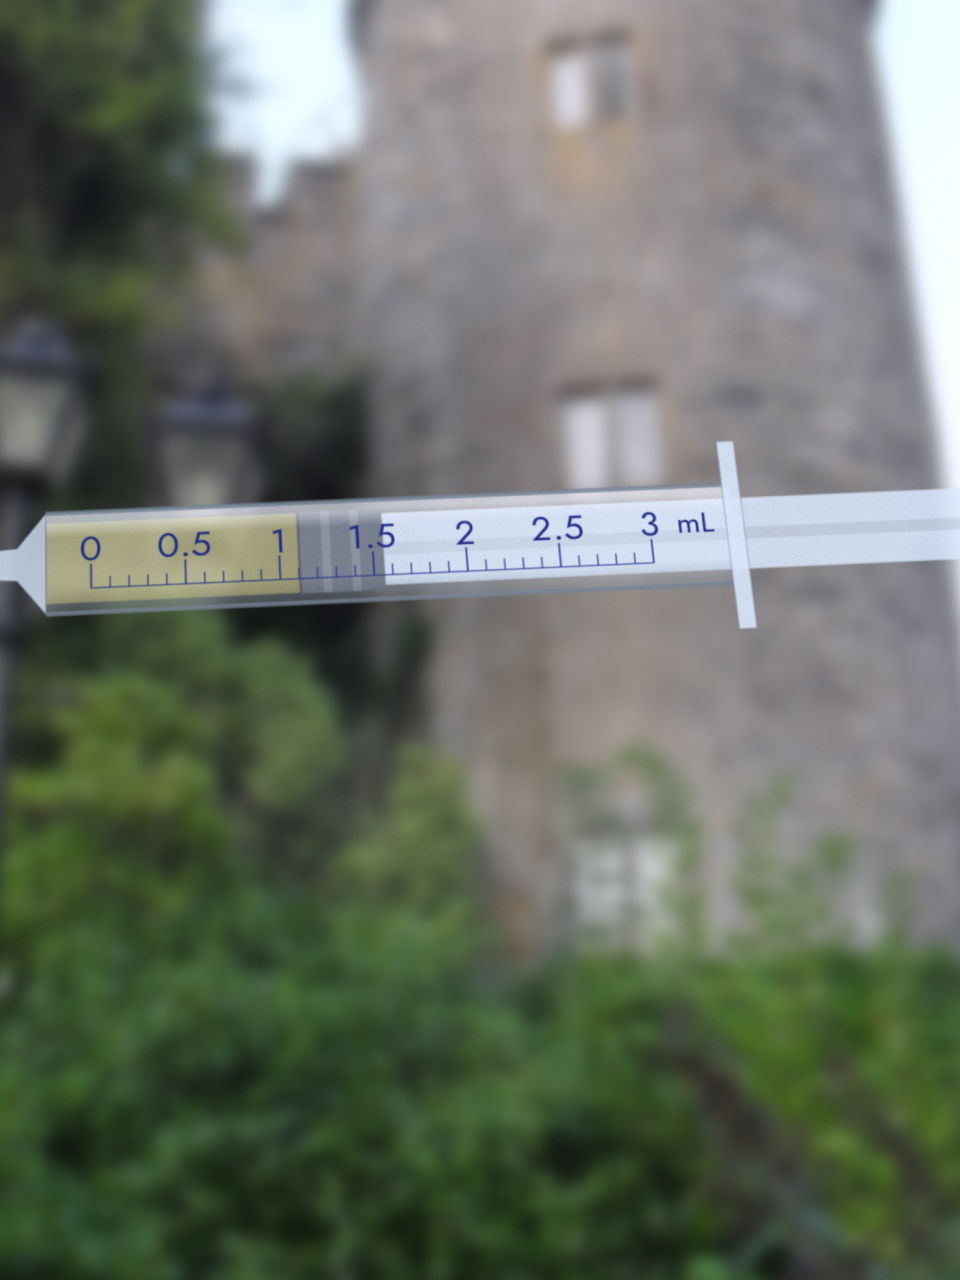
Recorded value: 1.1 mL
